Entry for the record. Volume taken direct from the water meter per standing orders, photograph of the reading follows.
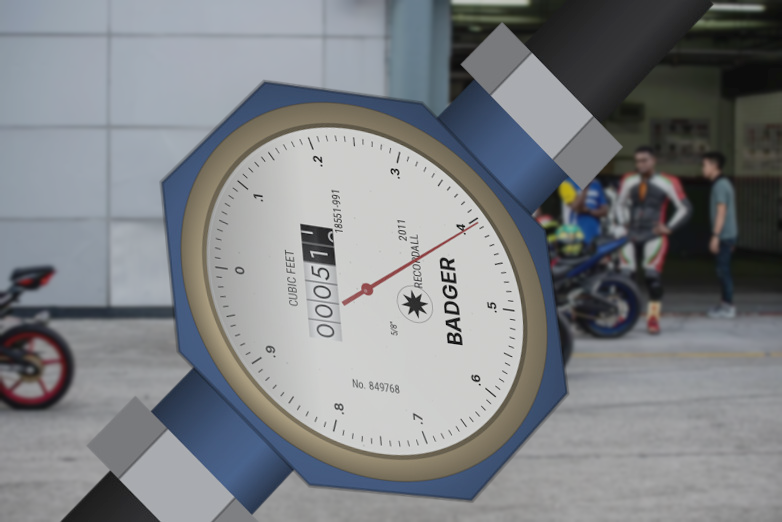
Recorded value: 511.40 ft³
